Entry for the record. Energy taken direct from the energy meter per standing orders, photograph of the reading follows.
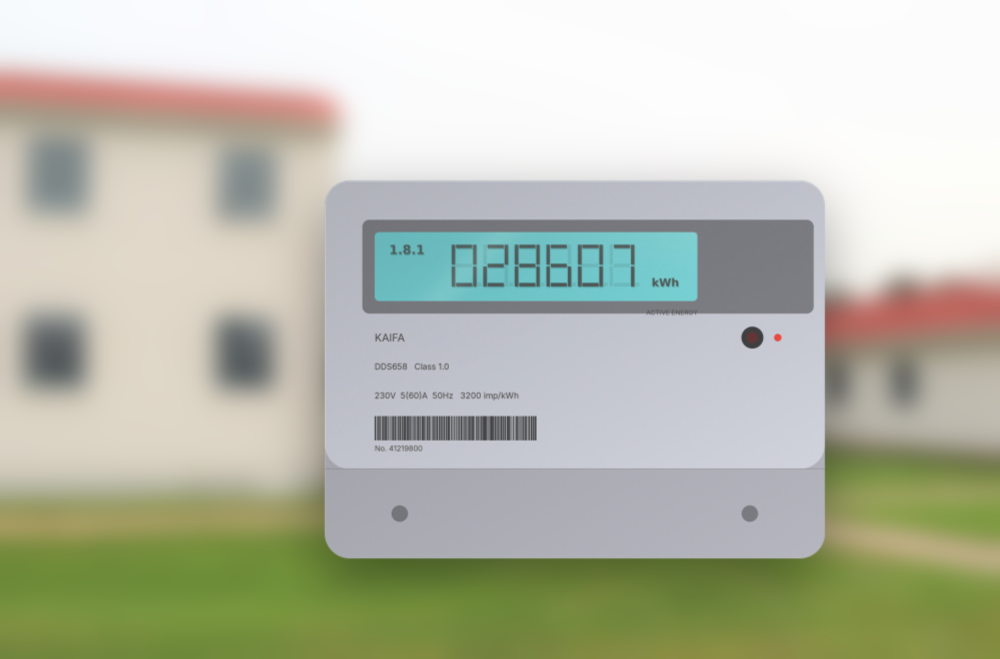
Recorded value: 28607 kWh
